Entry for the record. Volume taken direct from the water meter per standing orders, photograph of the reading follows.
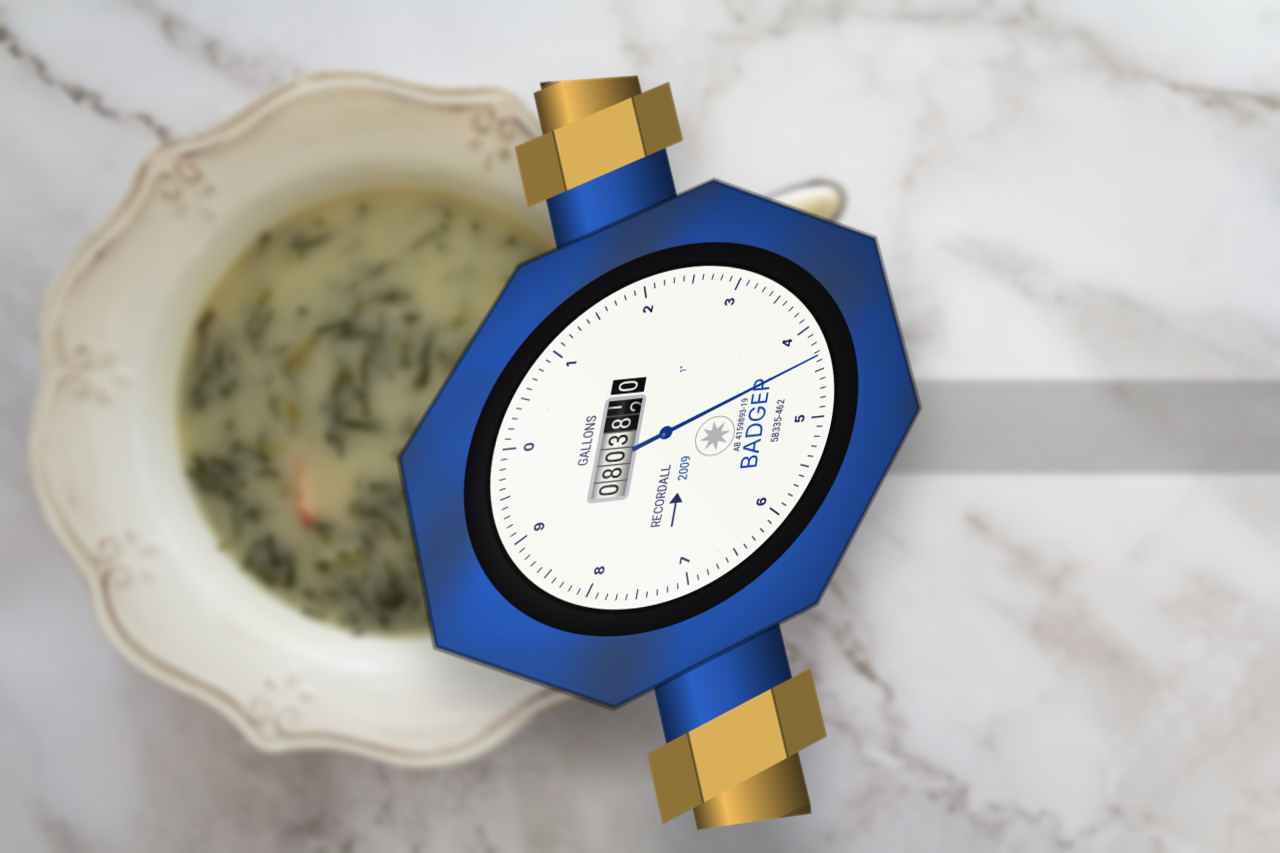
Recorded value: 803814.3 gal
